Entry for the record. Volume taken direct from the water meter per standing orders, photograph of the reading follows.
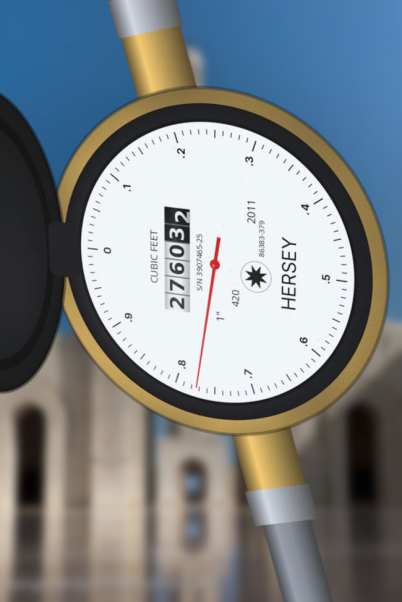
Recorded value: 276031.77 ft³
